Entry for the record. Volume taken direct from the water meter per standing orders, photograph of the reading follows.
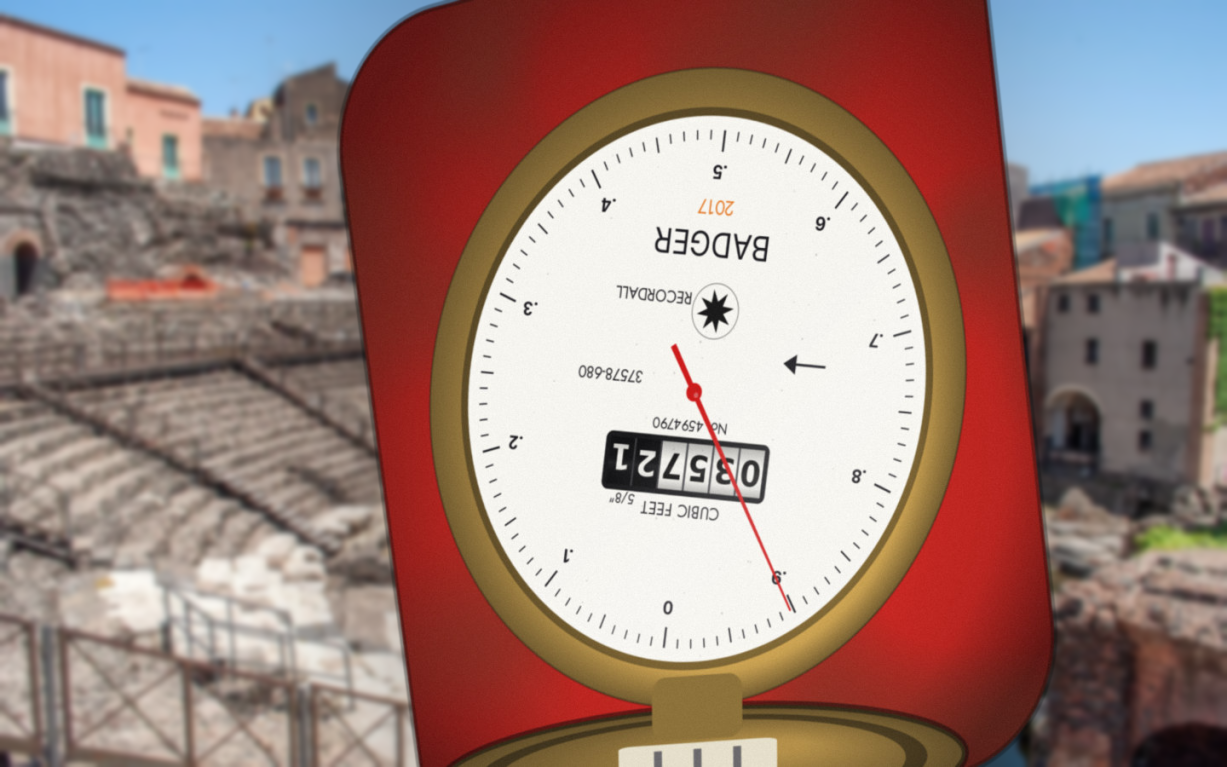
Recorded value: 35720.90 ft³
